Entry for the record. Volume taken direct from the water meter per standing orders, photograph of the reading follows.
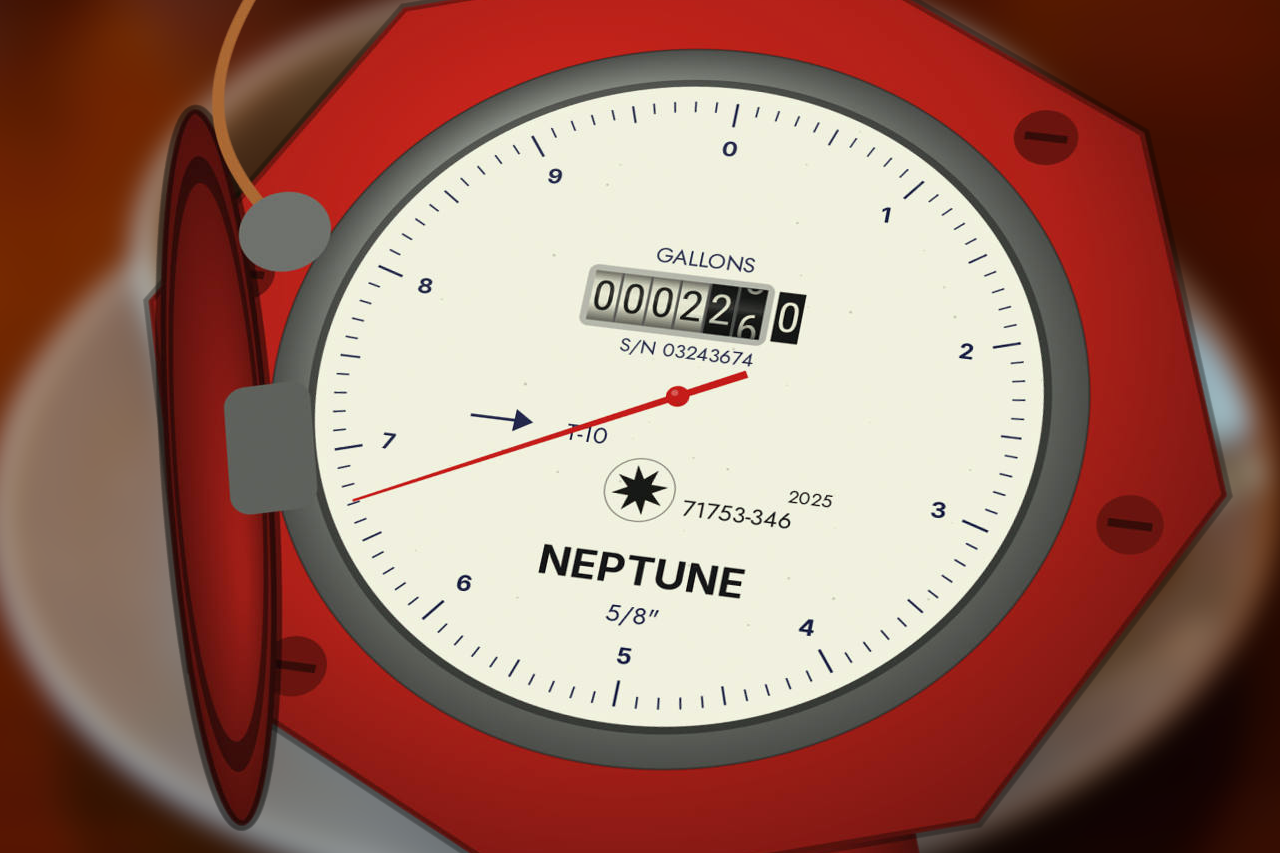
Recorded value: 2256.7 gal
